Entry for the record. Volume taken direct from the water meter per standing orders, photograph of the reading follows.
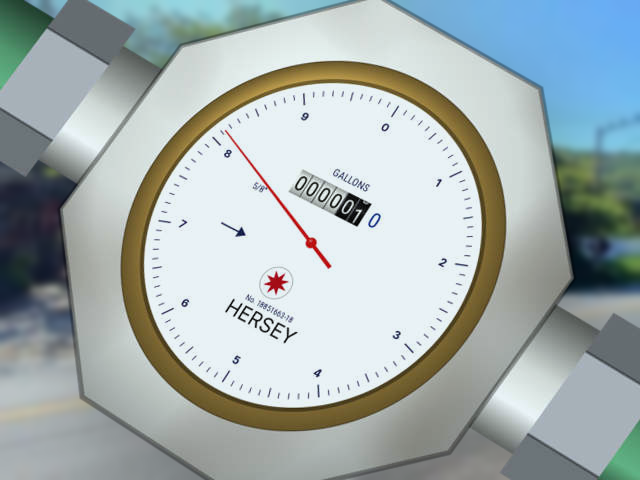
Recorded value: 8.1 gal
